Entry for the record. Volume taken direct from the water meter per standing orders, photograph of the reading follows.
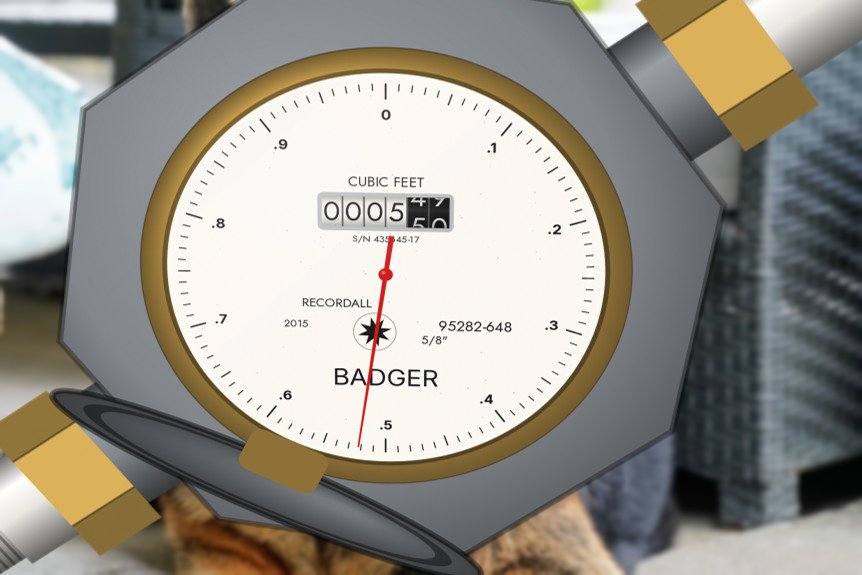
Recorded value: 549.52 ft³
